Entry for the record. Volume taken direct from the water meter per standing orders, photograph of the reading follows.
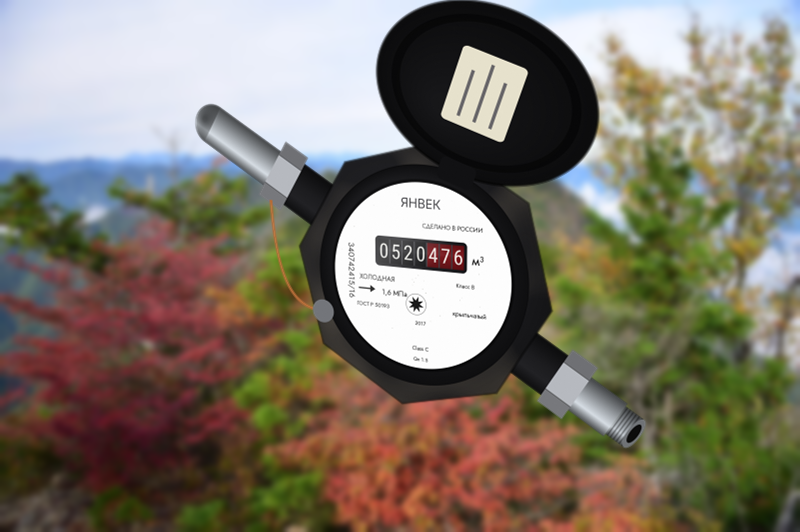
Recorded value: 520.476 m³
